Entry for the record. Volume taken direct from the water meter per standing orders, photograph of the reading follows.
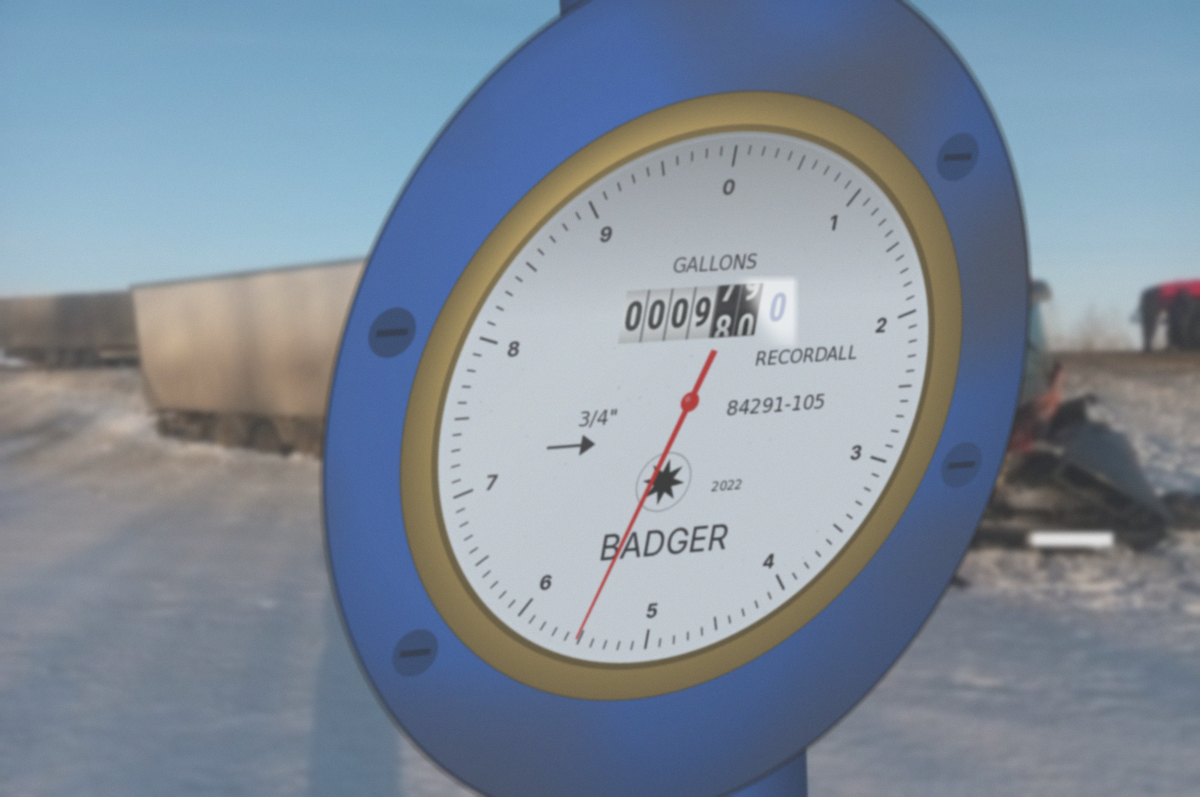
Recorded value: 9795.5 gal
